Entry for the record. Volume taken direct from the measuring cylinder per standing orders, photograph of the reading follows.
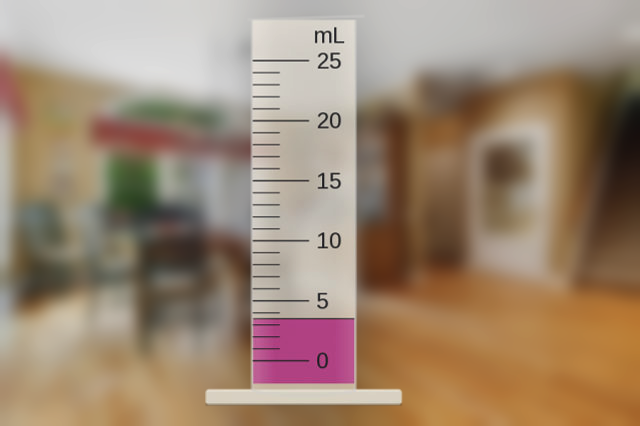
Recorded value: 3.5 mL
